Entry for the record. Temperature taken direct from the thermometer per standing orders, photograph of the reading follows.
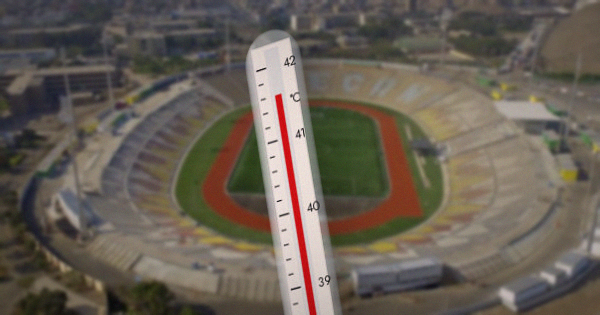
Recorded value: 41.6 °C
